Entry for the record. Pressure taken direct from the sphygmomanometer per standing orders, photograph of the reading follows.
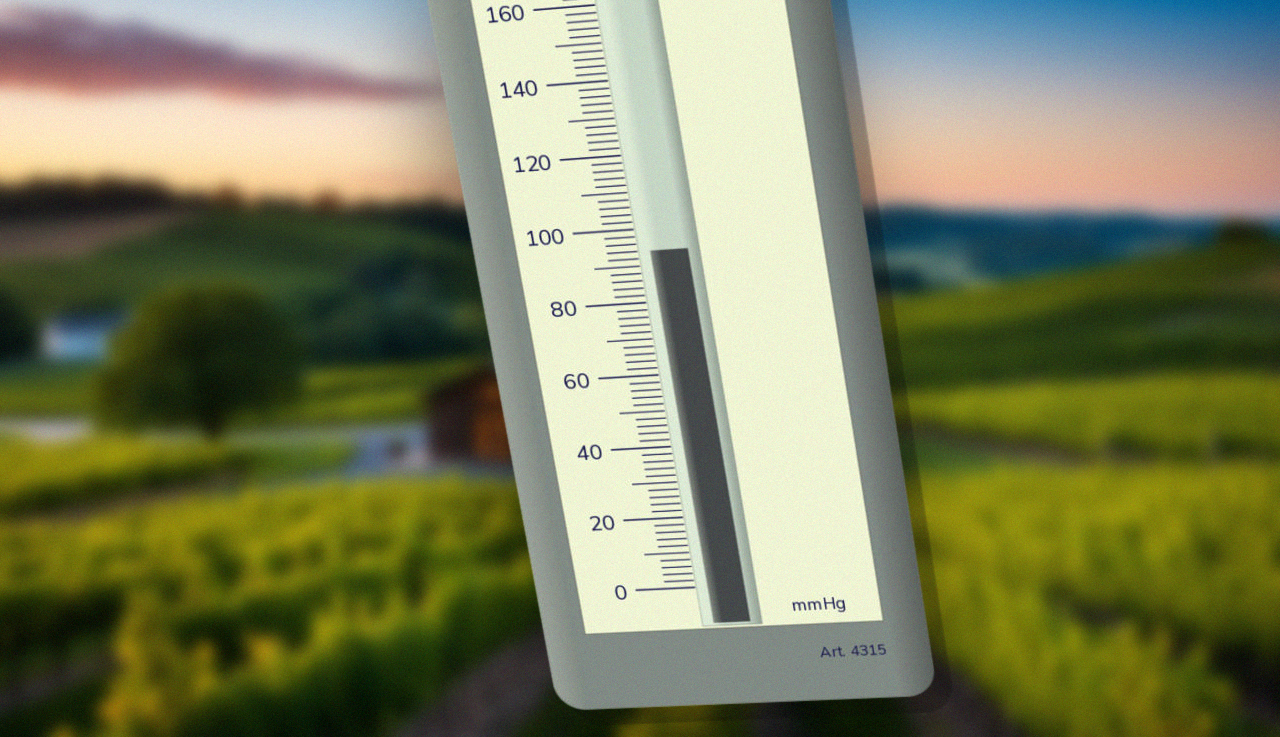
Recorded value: 94 mmHg
